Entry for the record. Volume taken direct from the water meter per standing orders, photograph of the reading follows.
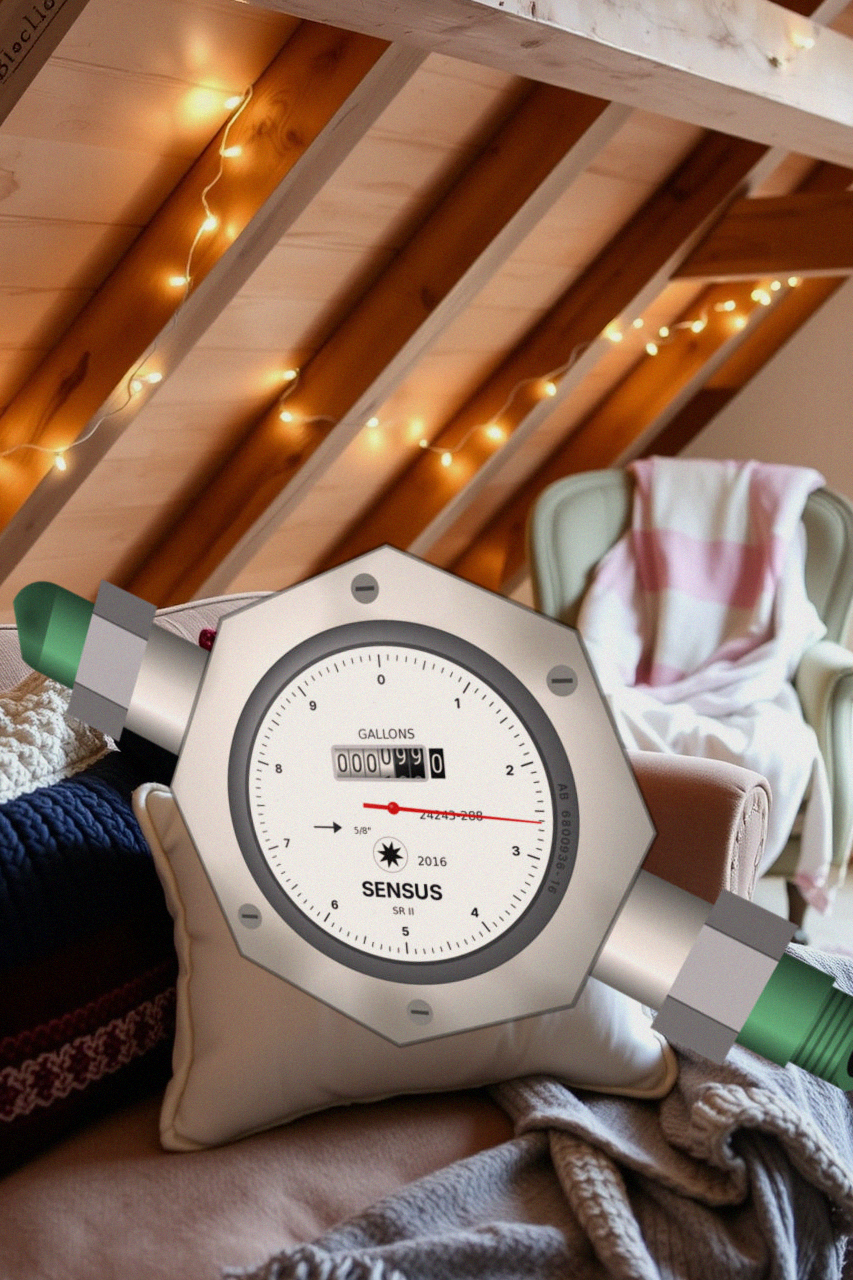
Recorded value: 992.6 gal
